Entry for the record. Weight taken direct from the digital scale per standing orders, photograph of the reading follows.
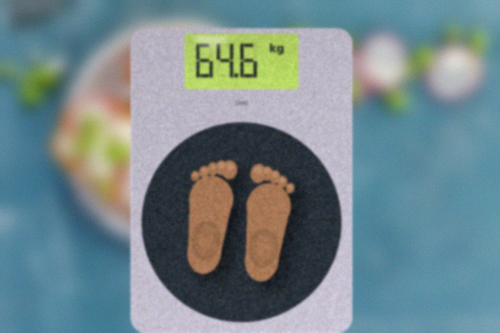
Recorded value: 64.6 kg
